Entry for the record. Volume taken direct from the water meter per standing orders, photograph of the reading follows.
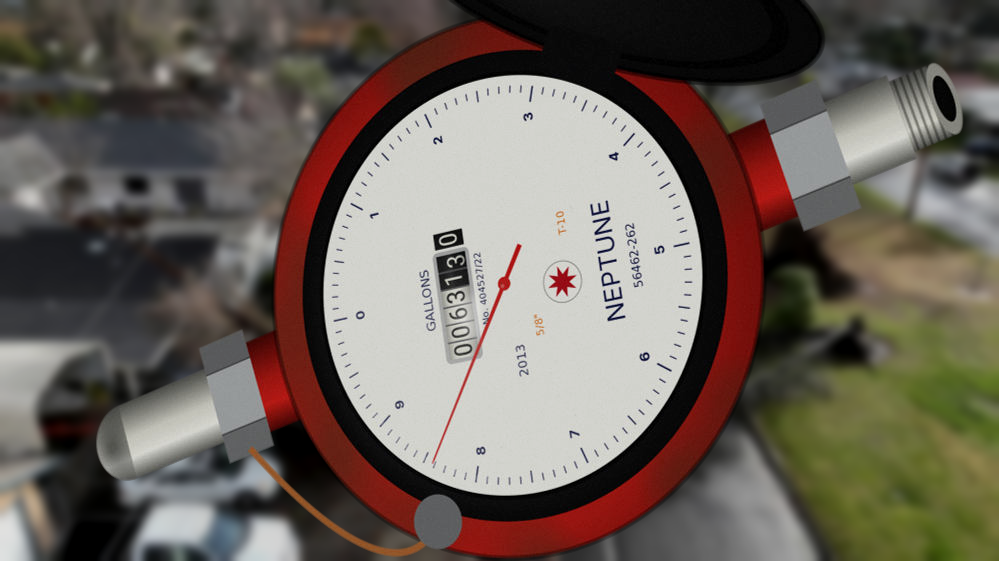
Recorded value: 63128.4 gal
